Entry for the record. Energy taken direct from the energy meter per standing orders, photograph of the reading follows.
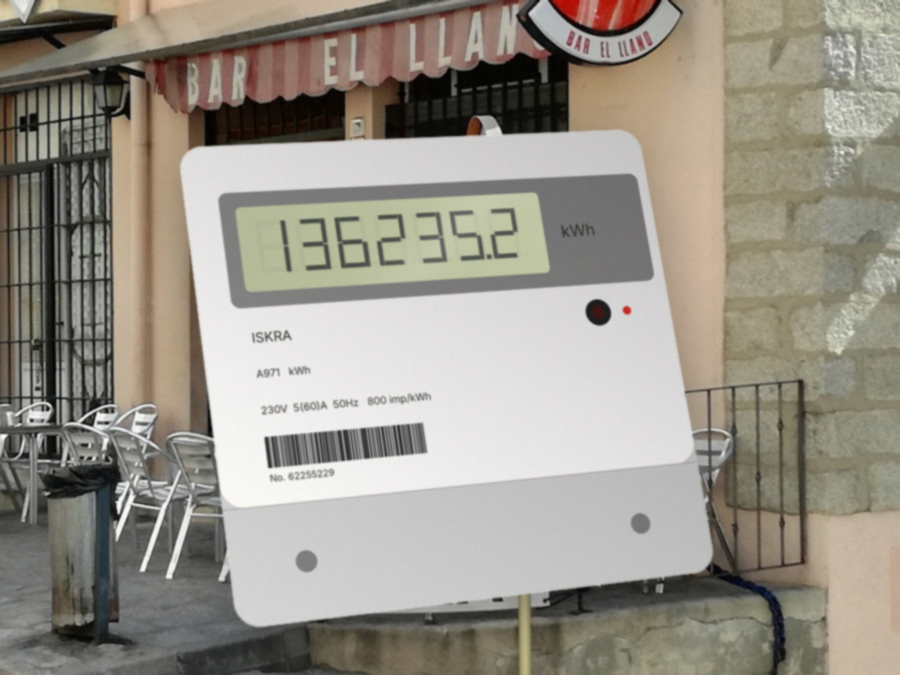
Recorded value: 136235.2 kWh
